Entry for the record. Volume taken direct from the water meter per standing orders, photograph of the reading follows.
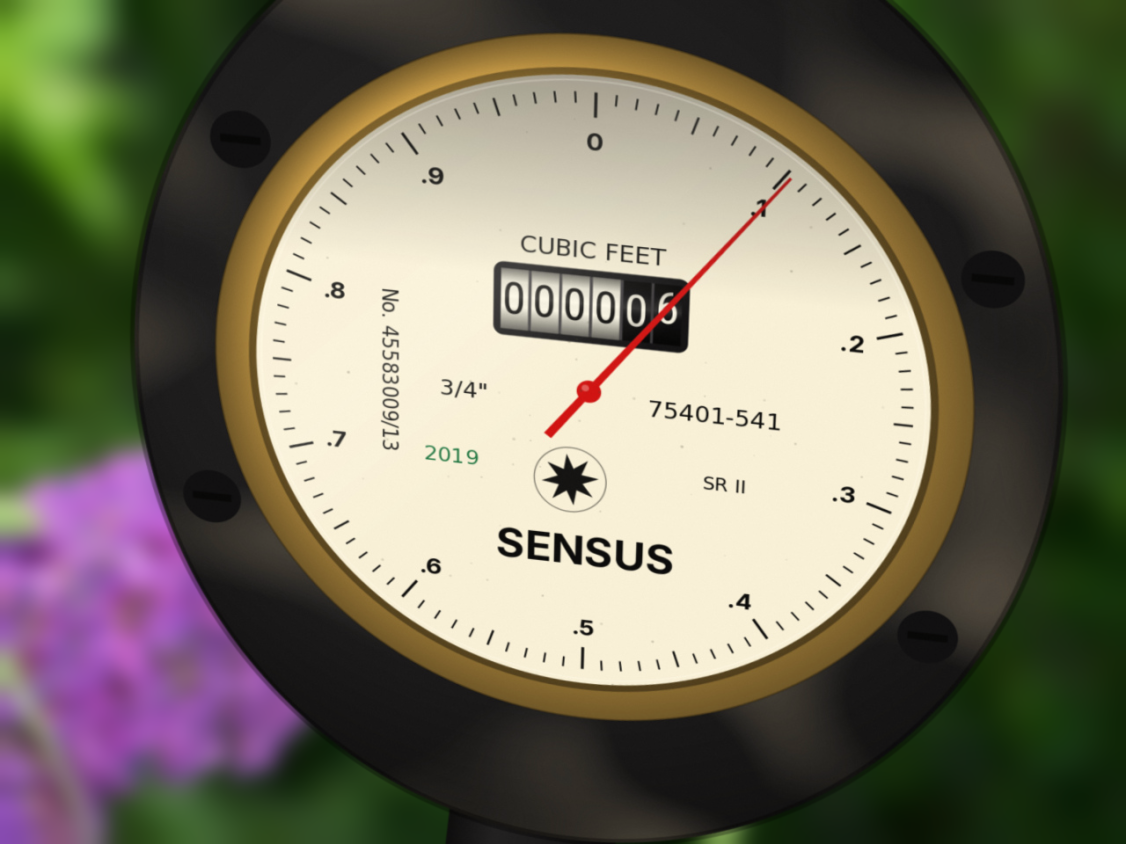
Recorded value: 6.10 ft³
